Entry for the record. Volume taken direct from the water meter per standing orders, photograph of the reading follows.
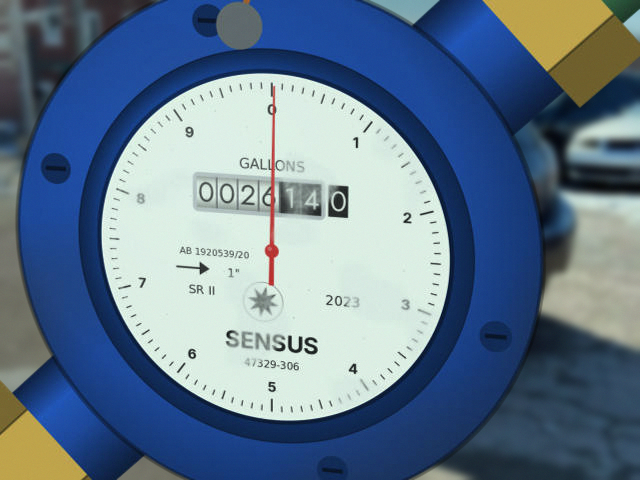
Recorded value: 26140.0 gal
